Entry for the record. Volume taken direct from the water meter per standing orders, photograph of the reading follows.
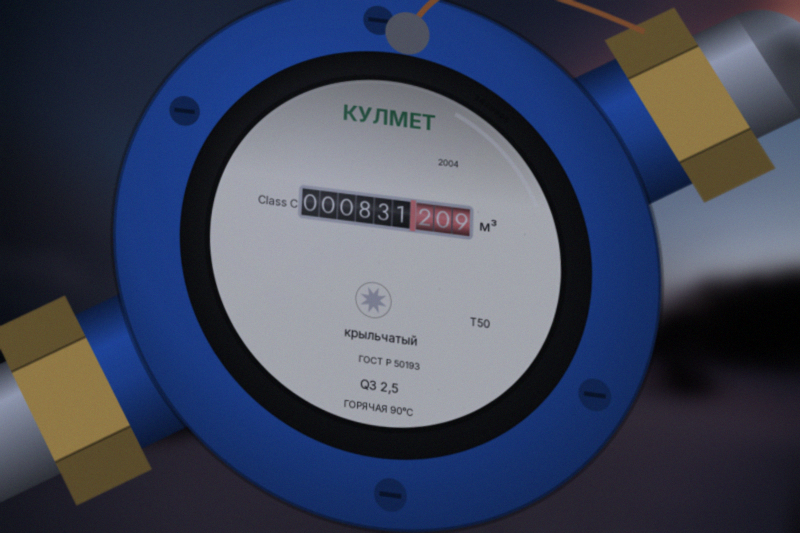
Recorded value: 831.209 m³
